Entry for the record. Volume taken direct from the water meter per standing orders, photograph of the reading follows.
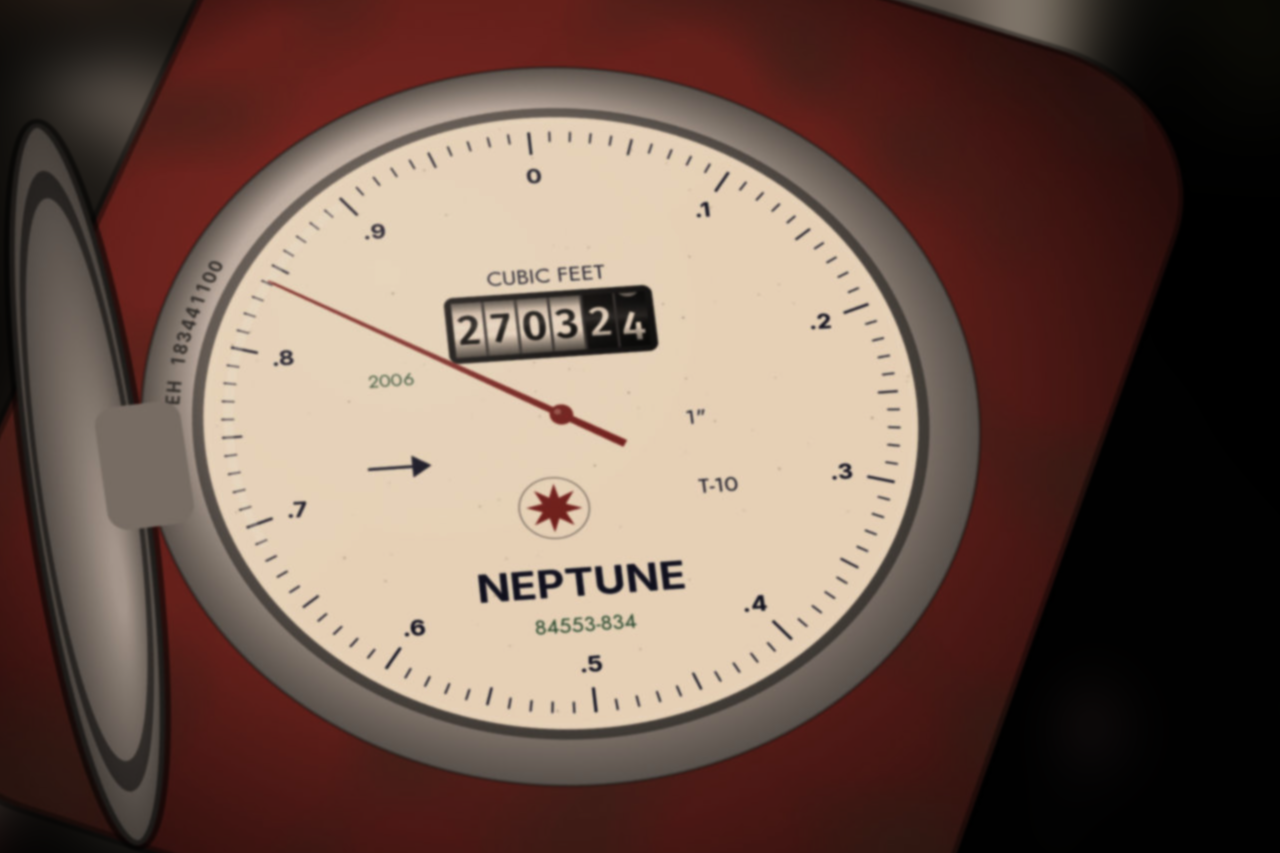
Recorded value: 270323.84 ft³
